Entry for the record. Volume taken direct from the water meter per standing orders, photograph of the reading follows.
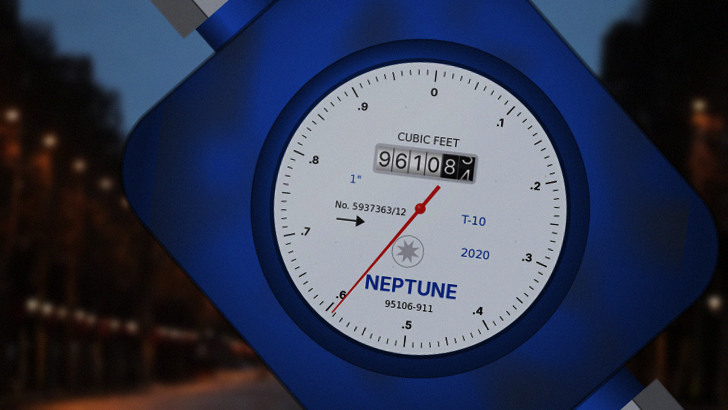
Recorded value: 961083.59 ft³
